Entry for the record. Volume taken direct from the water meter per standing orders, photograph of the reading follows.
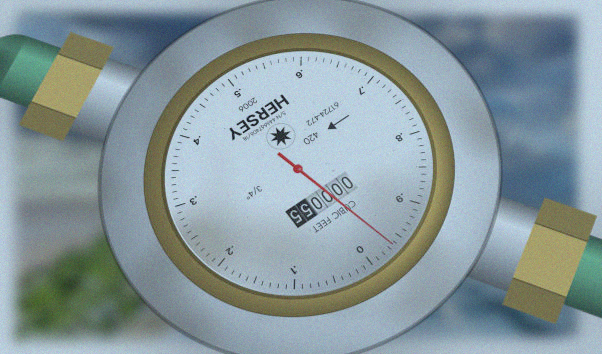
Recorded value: 54.96 ft³
